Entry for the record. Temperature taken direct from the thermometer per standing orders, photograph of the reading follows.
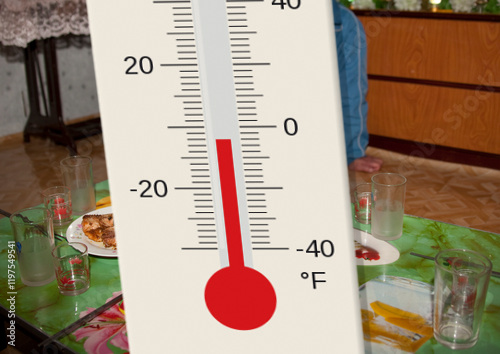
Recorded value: -4 °F
